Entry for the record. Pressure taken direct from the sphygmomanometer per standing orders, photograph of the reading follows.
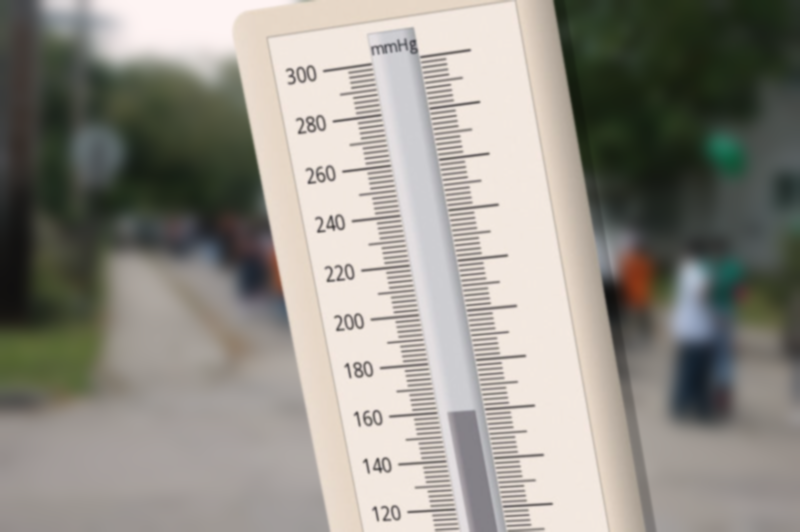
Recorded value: 160 mmHg
